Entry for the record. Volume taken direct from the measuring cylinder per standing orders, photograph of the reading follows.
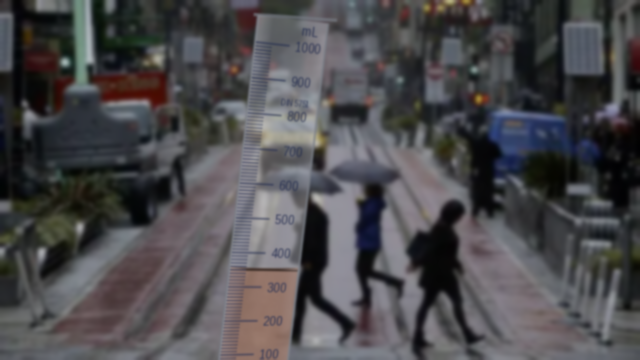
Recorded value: 350 mL
